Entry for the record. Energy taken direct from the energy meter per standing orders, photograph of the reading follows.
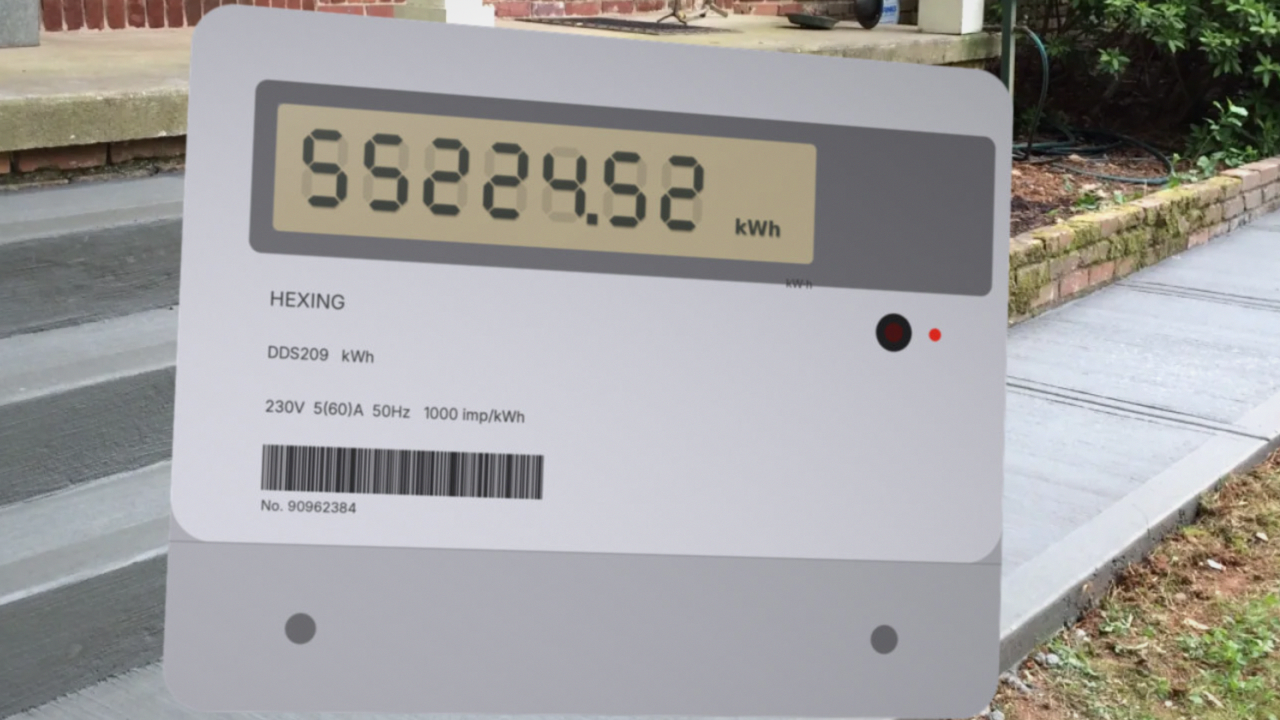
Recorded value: 55224.52 kWh
